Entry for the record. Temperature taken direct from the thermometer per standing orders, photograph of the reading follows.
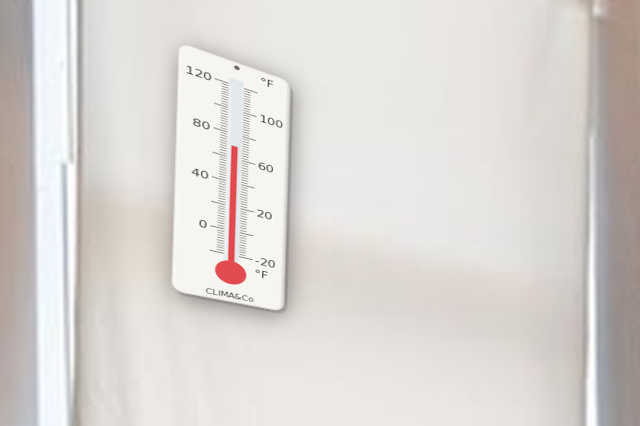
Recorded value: 70 °F
